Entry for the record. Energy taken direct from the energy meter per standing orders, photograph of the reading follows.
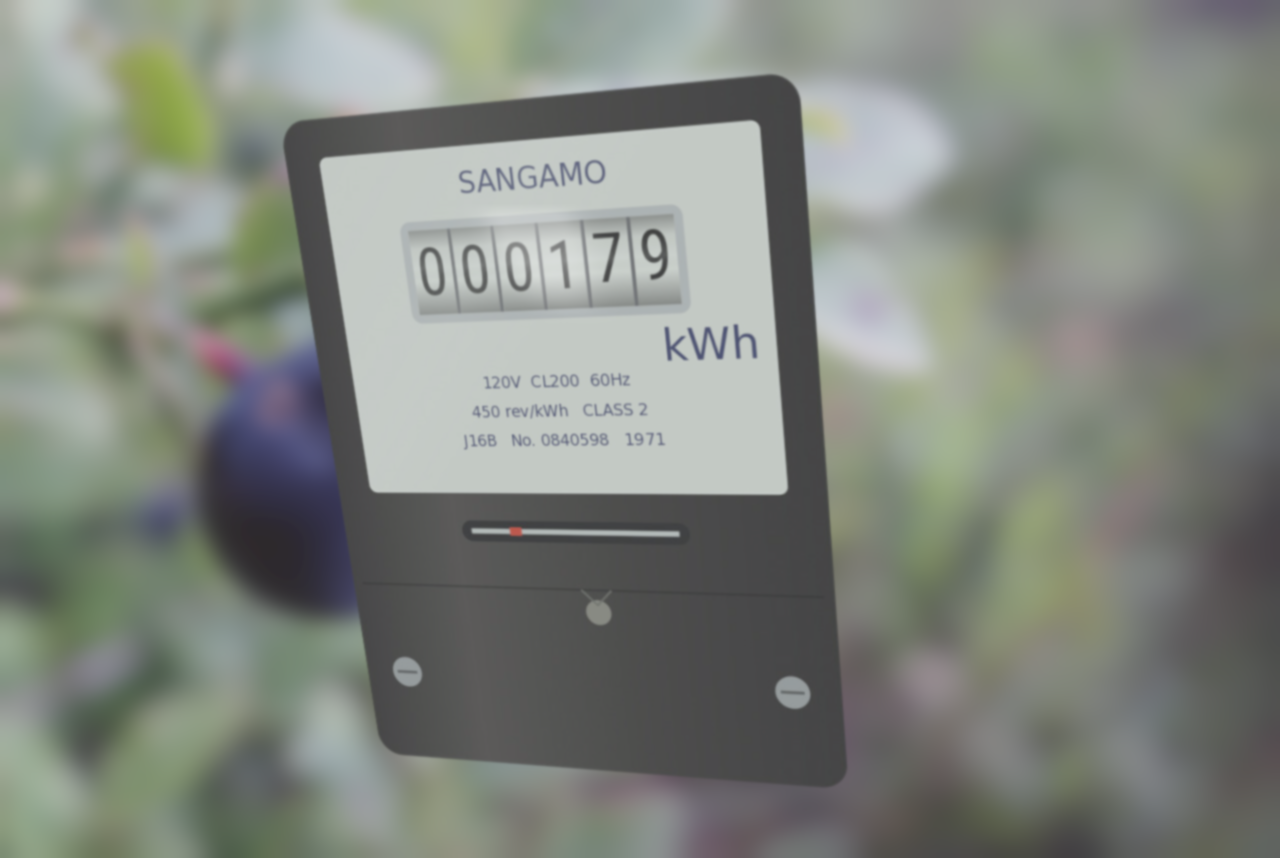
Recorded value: 179 kWh
